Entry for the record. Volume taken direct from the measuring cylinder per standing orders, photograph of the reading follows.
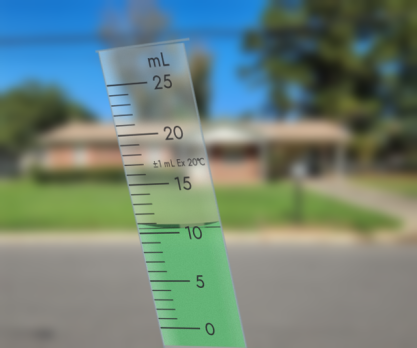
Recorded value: 10.5 mL
